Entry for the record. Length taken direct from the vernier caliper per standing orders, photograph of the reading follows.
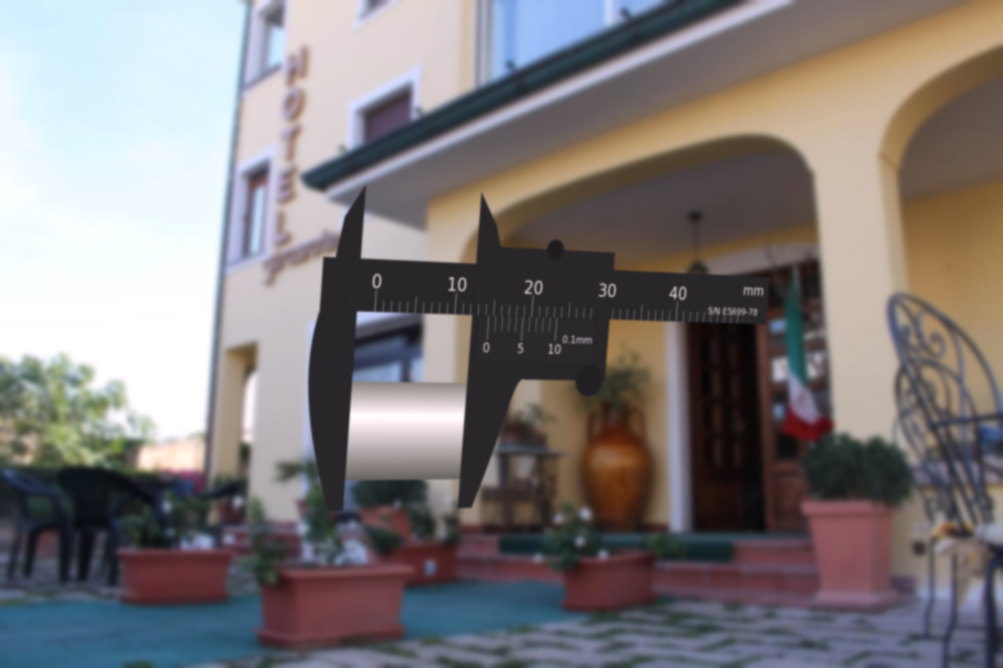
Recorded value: 14.4 mm
